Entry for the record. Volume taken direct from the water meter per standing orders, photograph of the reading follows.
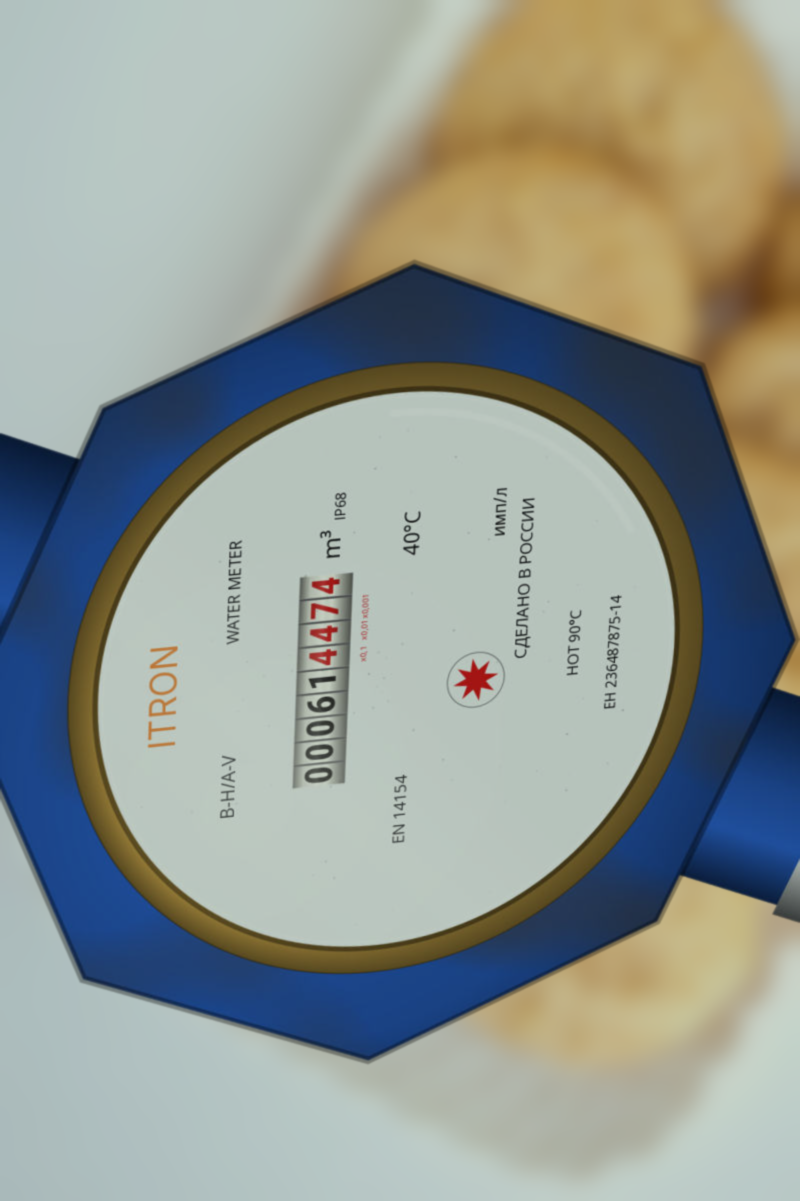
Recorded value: 61.4474 m³
